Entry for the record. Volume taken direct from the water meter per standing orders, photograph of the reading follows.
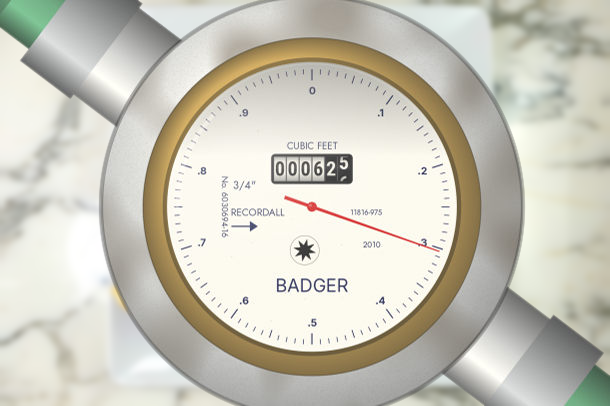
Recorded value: 625.30 ft³
